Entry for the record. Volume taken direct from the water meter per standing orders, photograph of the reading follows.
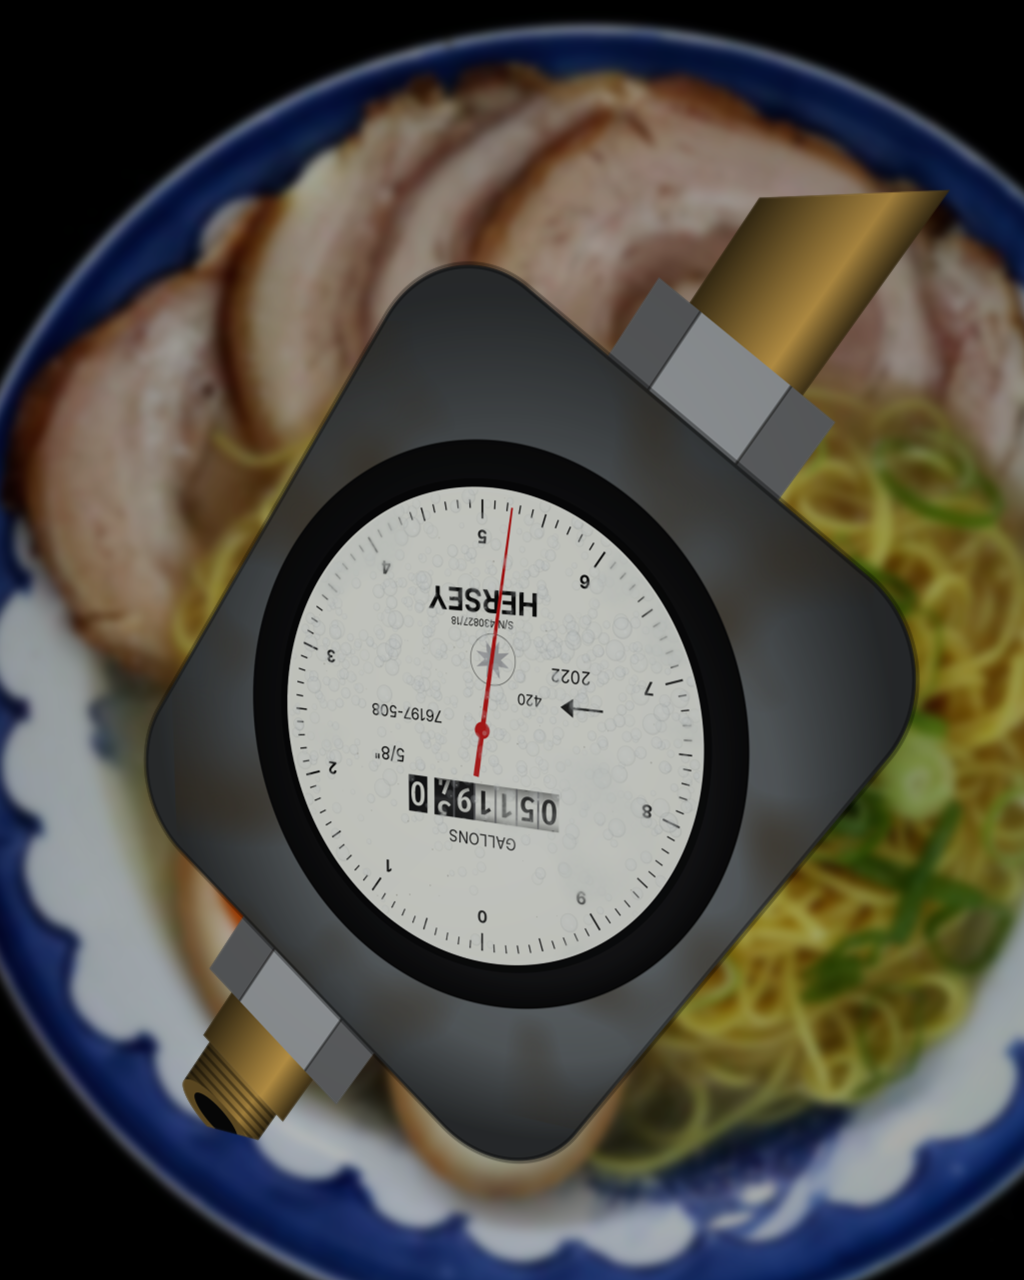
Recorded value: 511935.2 gal
